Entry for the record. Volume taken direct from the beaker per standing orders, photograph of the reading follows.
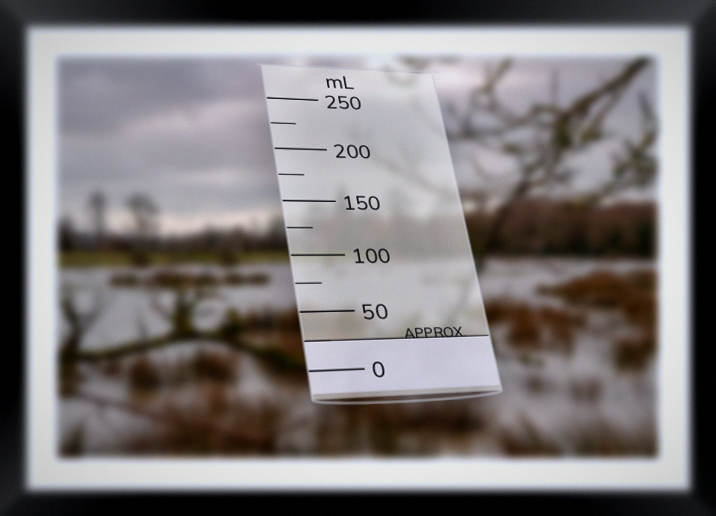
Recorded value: 25 mL
